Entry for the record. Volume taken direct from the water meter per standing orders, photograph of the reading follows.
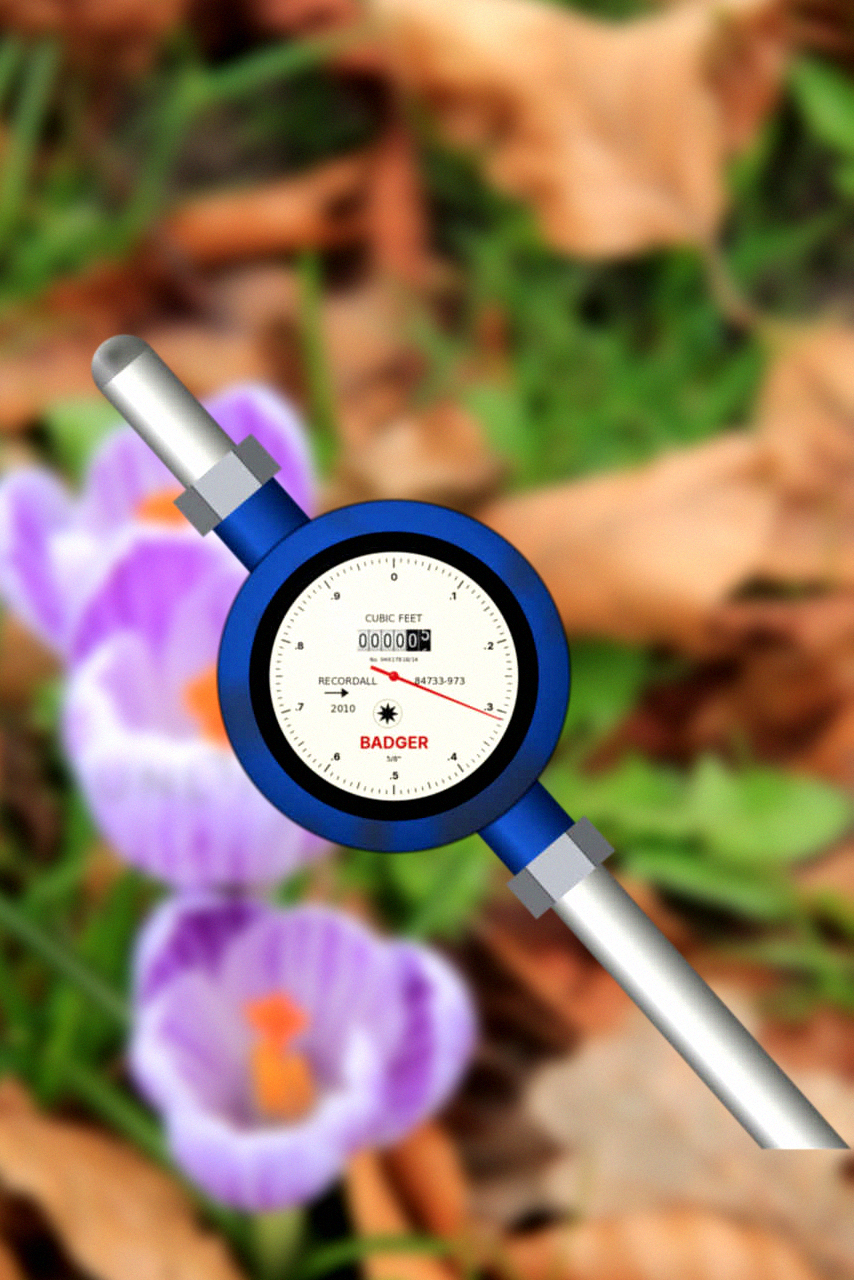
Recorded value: 5.31 ft³
